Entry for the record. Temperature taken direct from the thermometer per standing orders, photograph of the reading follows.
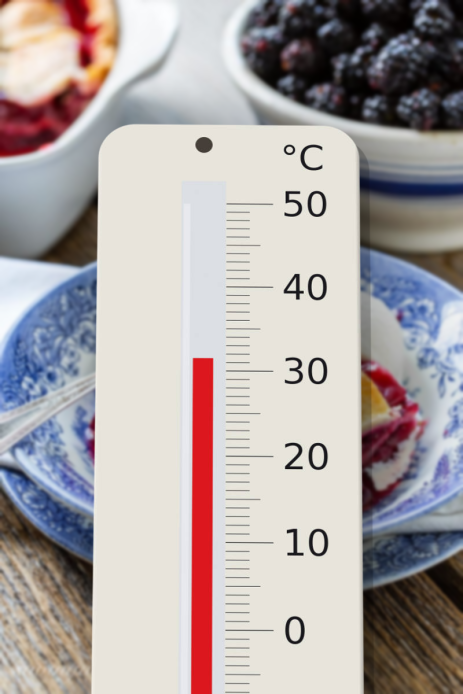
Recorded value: 31.5 °C
